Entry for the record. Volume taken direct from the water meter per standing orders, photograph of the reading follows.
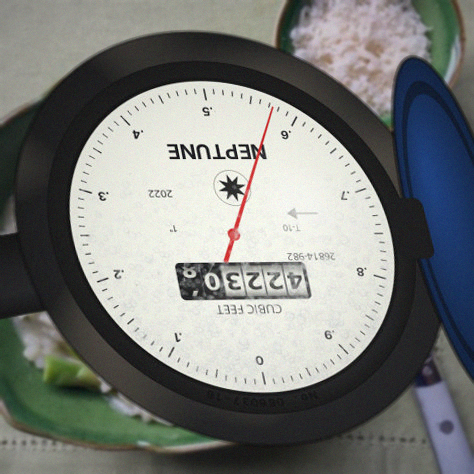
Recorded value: 422307.57 ft³
